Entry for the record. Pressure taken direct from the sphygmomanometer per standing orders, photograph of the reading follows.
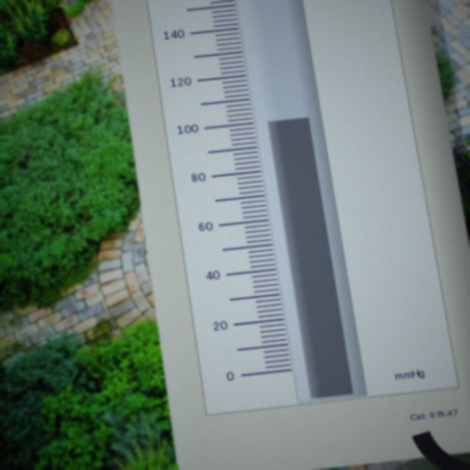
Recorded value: 100 mmHg
